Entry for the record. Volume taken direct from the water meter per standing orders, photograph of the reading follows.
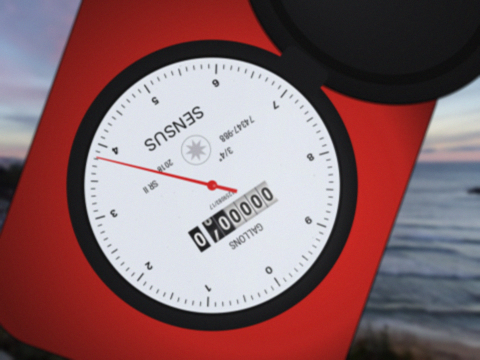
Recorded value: 73.8 gal
